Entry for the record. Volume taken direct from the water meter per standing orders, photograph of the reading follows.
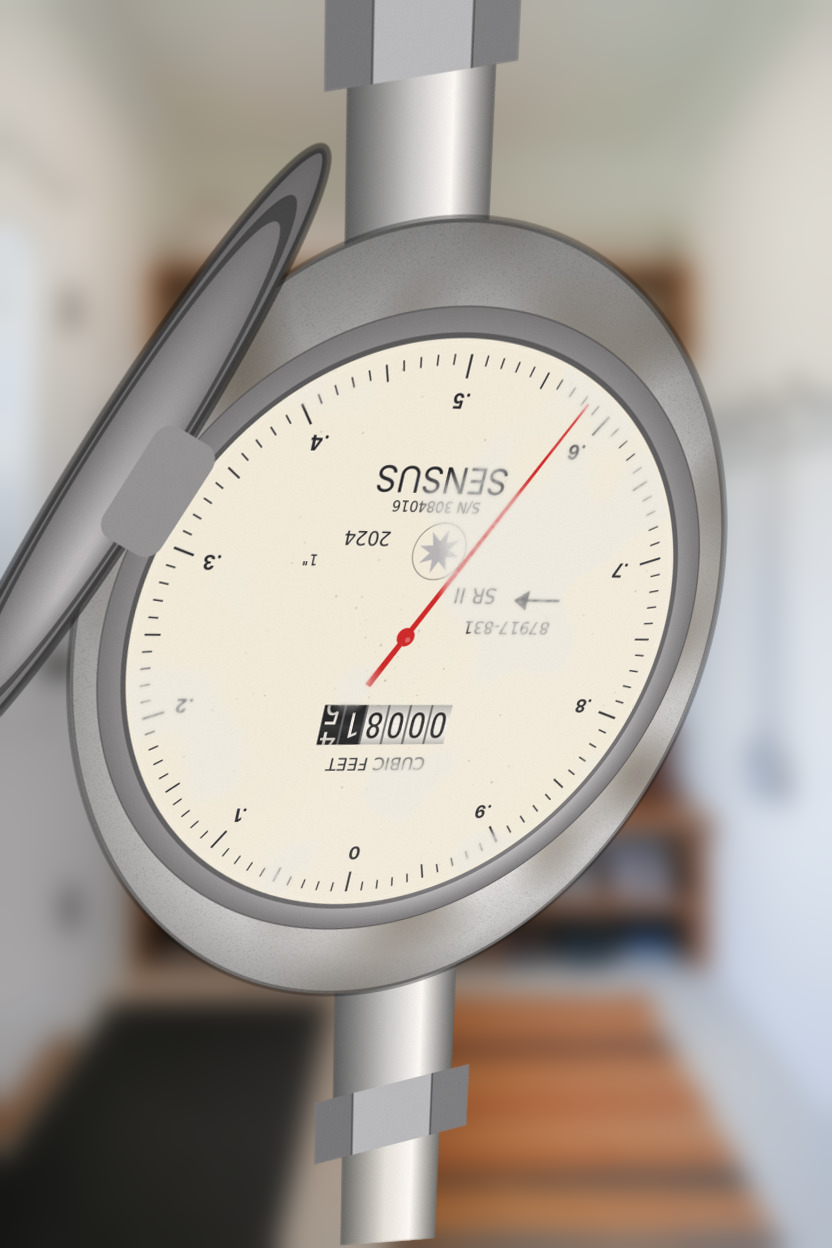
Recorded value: 814.58 ft³
